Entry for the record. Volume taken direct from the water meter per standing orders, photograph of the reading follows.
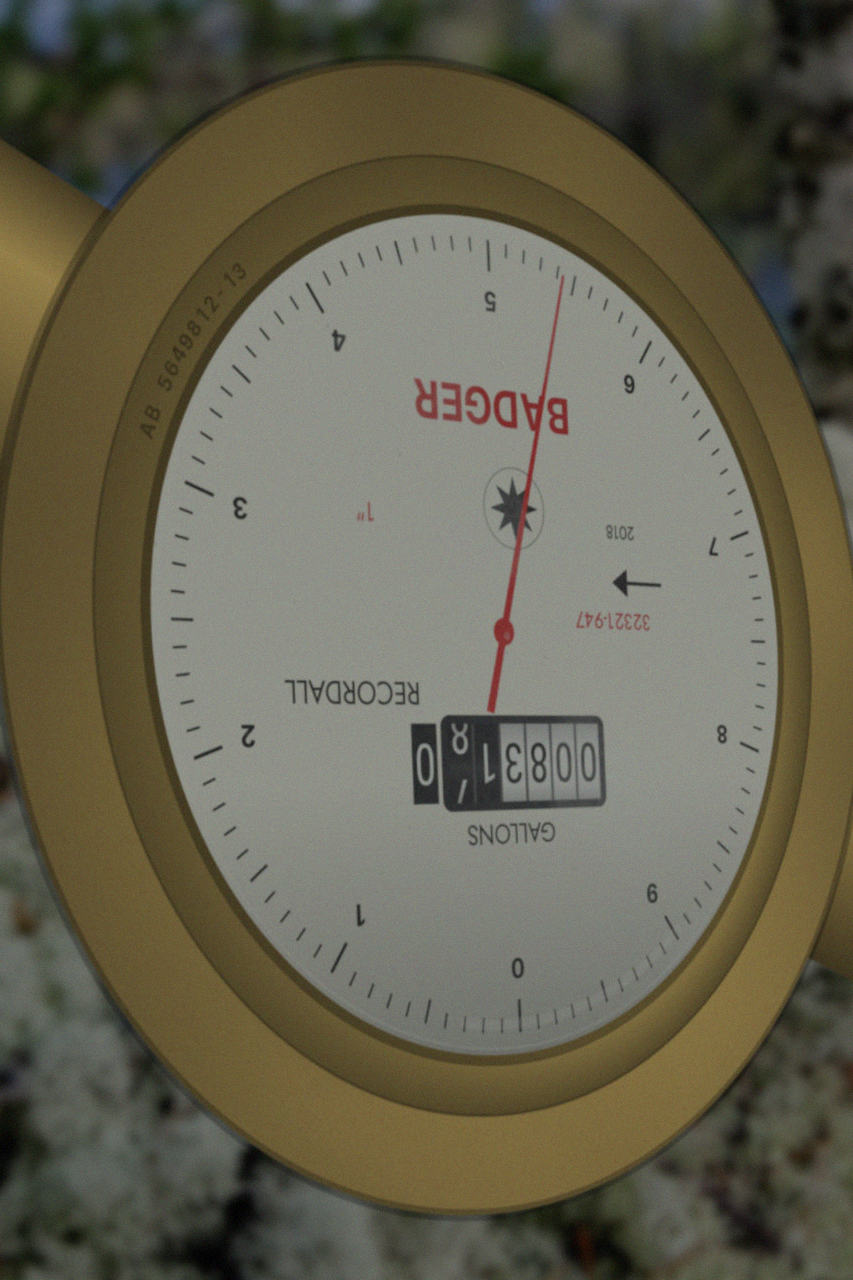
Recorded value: 83175.4 gal
